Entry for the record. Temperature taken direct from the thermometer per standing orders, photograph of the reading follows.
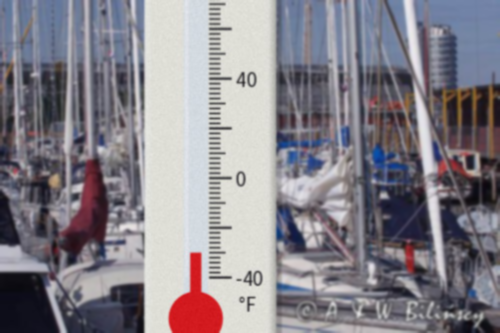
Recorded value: -30 °F
